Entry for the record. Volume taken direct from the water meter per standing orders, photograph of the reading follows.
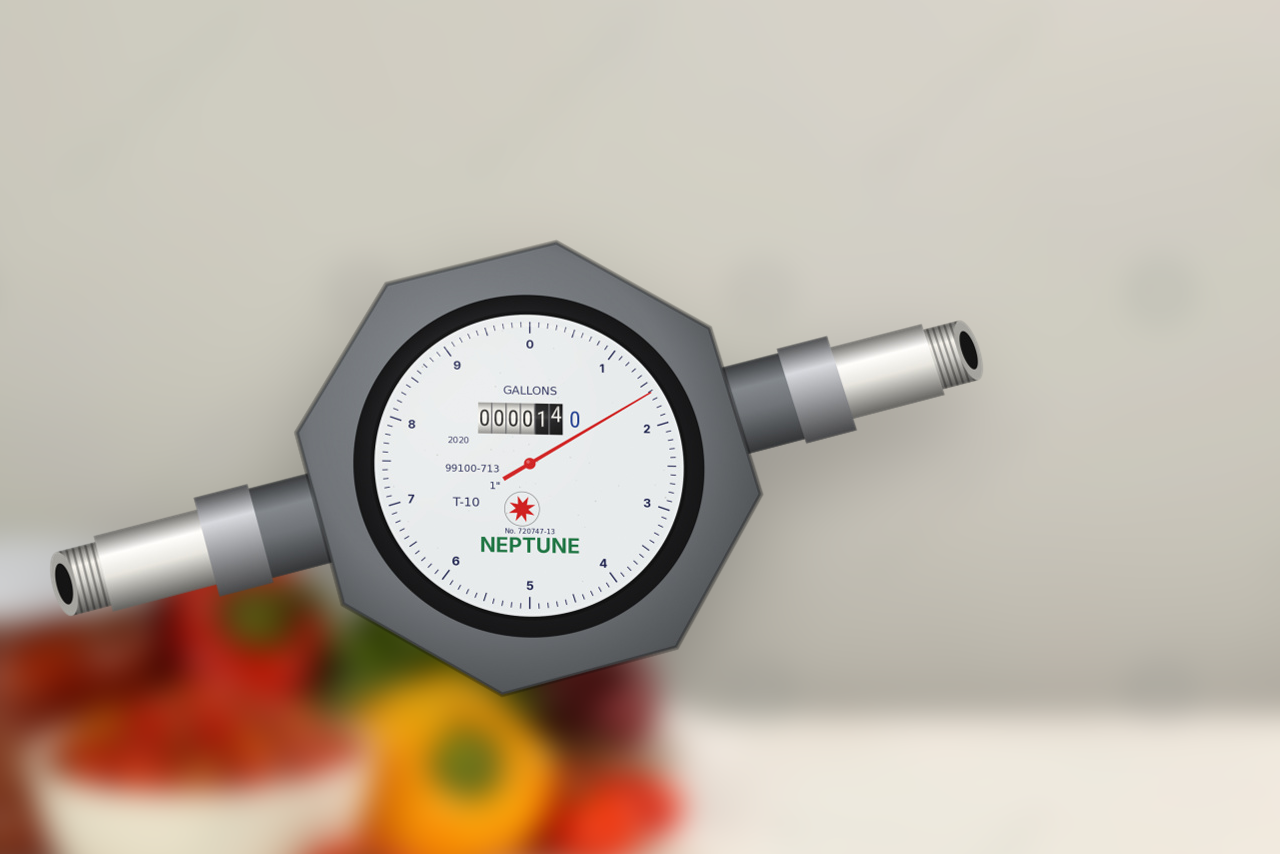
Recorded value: 141.6 gal
